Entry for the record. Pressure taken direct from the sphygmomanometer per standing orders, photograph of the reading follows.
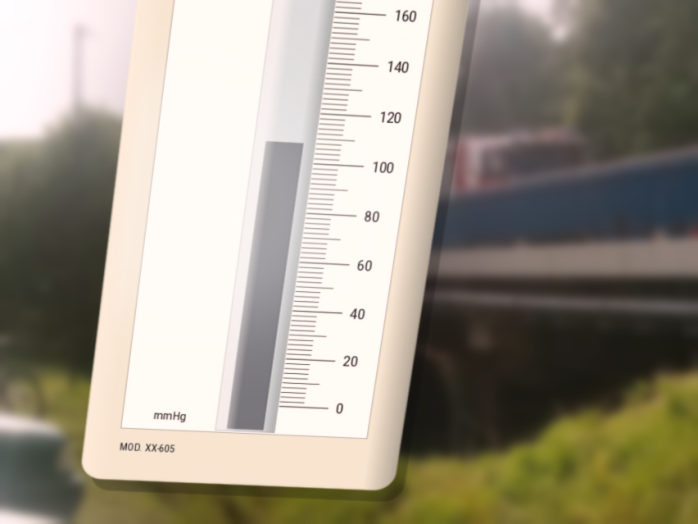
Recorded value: 108 mmHg
